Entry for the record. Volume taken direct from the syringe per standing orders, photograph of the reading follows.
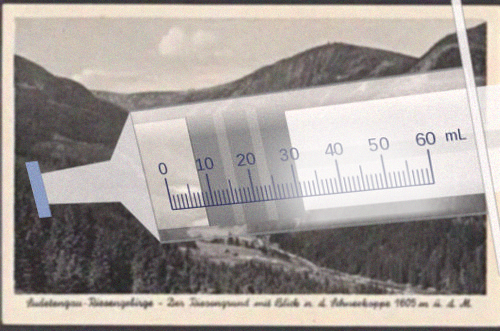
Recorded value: 8 mL
